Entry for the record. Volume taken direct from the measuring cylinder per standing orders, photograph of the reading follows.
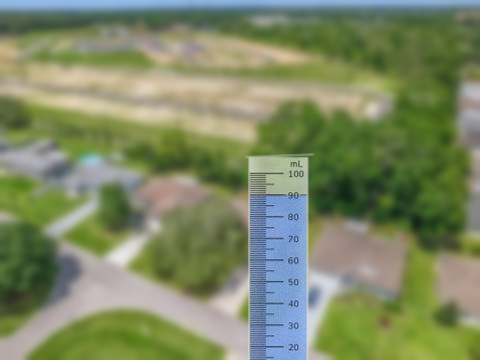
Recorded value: 90 mL
